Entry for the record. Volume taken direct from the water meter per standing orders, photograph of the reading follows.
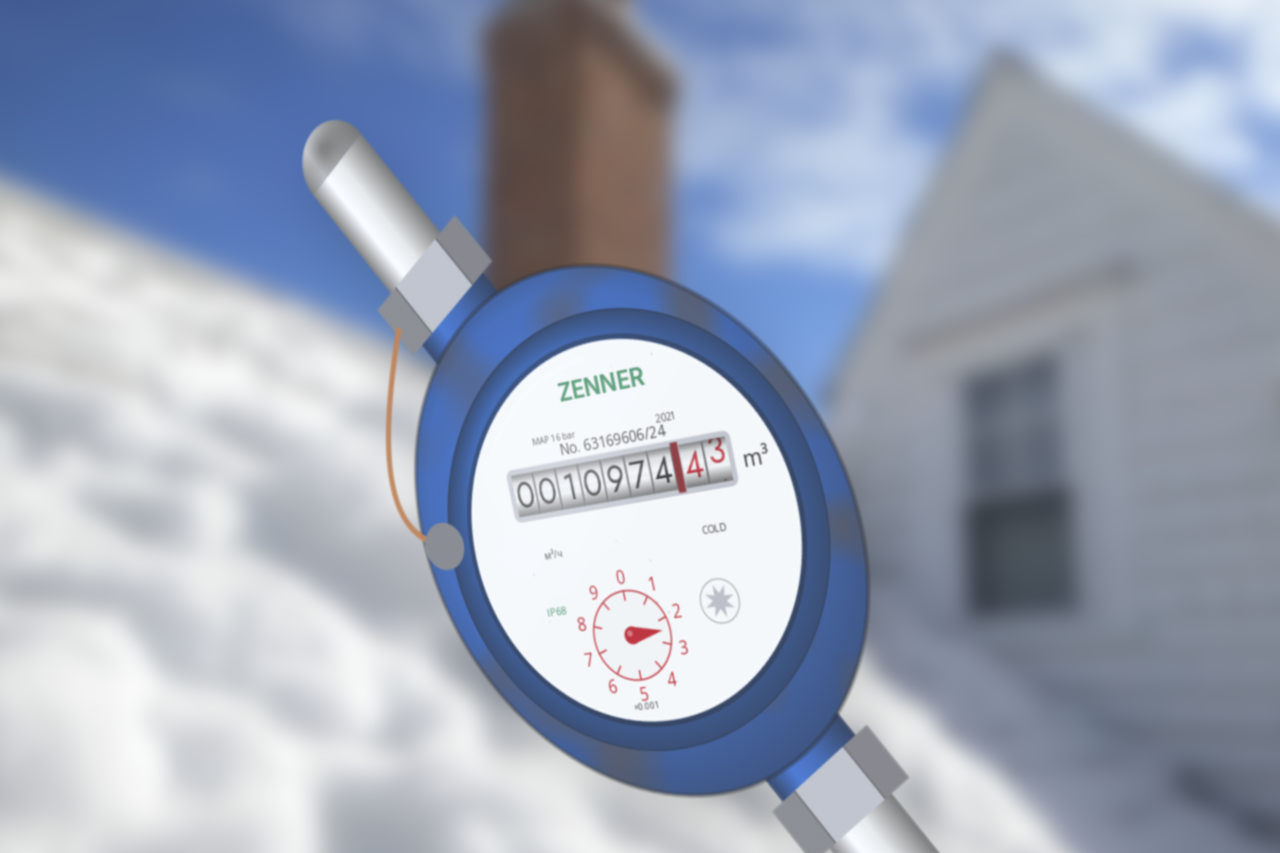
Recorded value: 10974.432 m³
